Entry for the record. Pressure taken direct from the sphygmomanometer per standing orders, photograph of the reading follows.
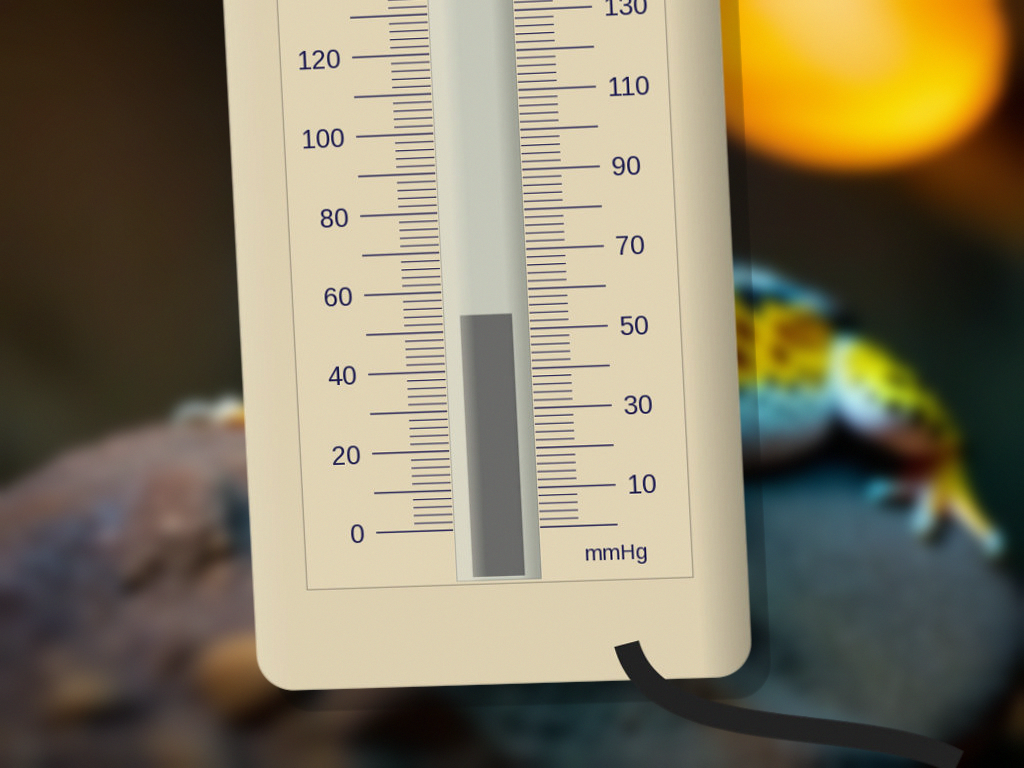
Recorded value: 54 mmHg
